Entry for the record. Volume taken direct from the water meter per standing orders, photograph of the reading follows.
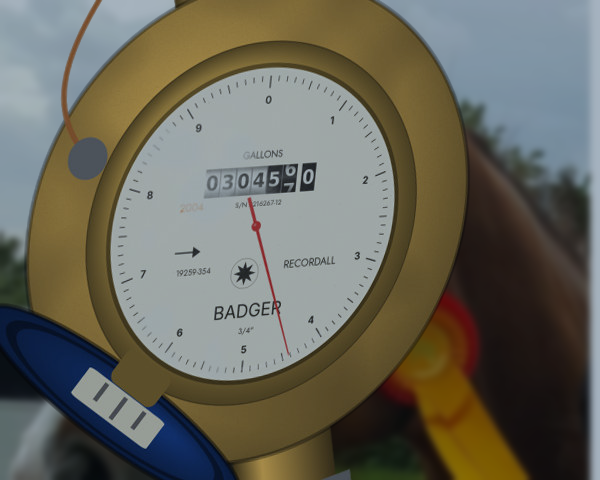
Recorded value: 304564.4 gal
